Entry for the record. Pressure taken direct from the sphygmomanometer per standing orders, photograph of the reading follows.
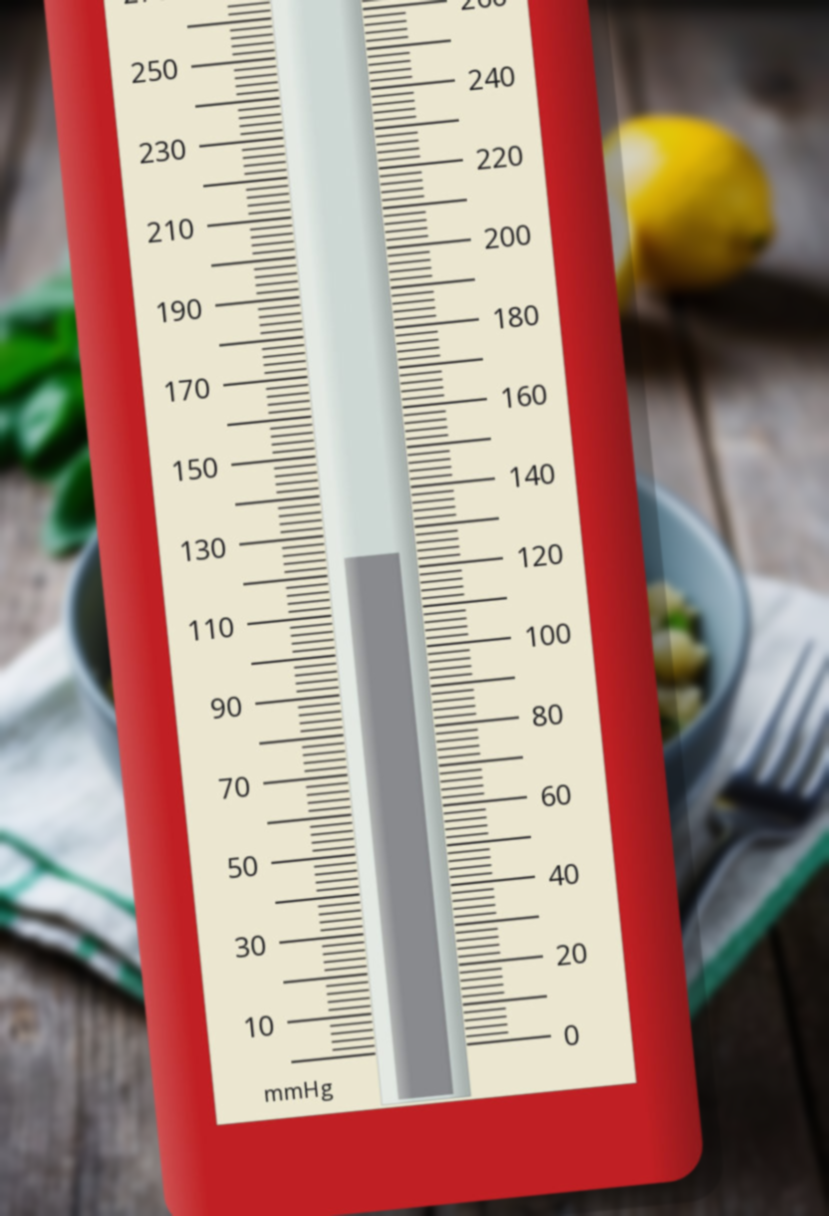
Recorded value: 124 mmHg
